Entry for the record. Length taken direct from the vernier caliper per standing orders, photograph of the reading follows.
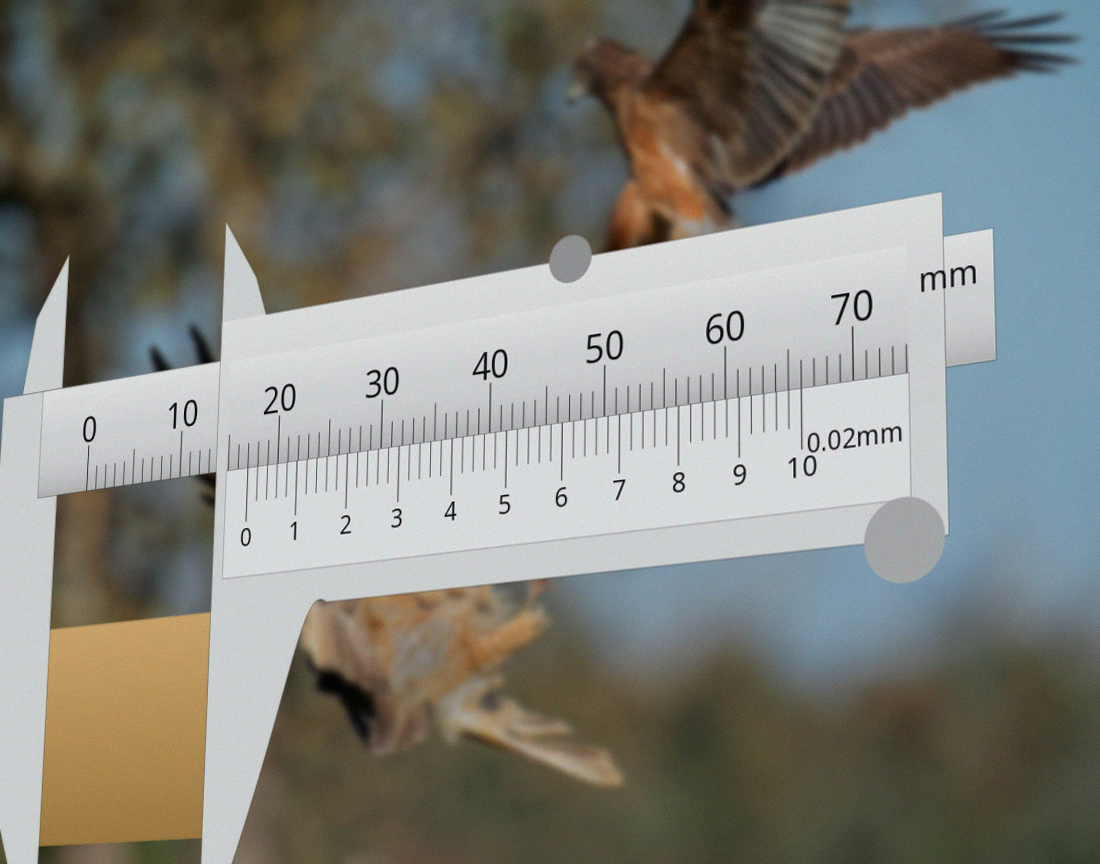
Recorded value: 17.0 mm
